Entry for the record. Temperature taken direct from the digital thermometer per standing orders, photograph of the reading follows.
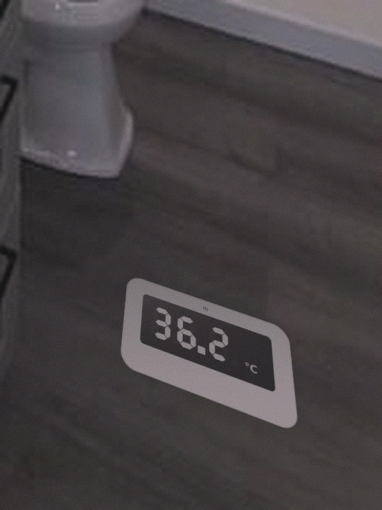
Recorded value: 36.2 °C
